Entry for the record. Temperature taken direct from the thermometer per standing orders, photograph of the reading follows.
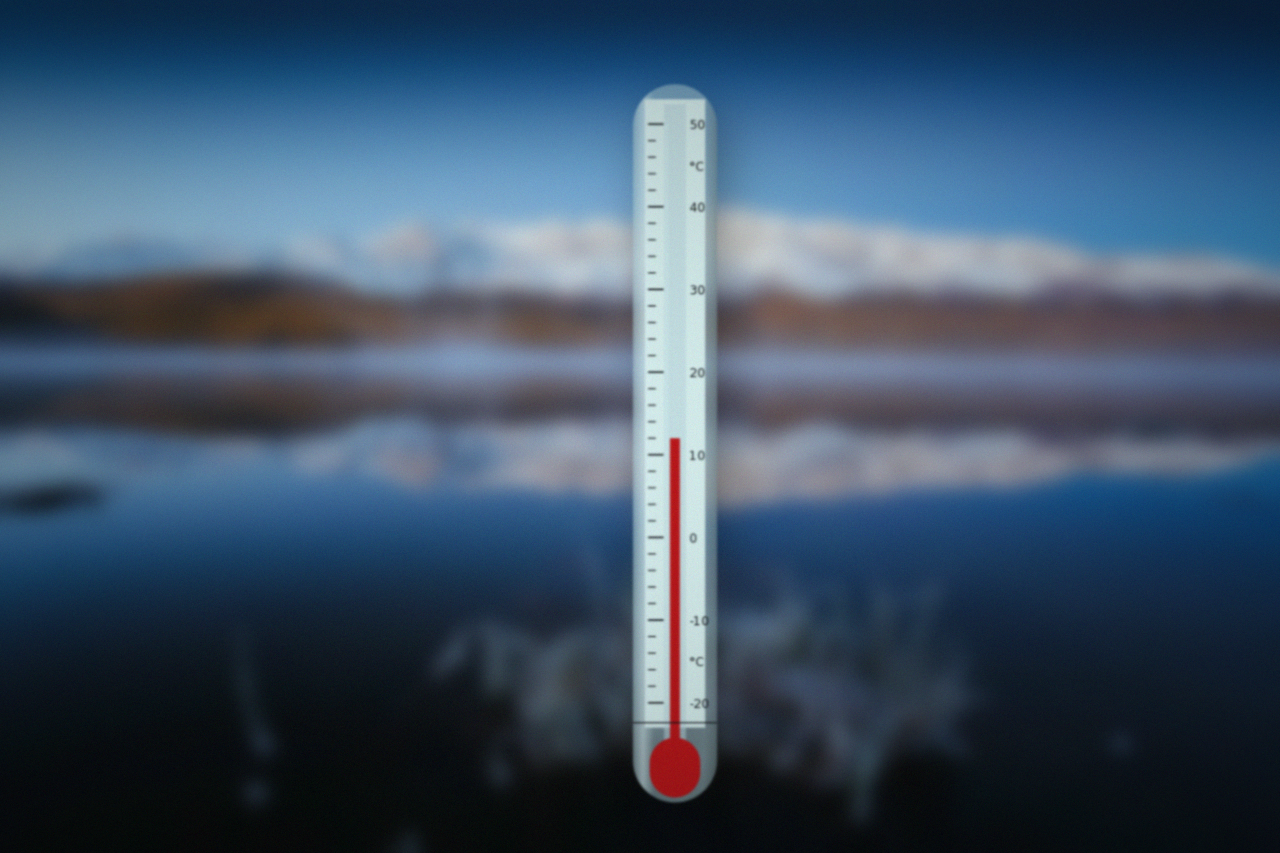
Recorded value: 12 °C
